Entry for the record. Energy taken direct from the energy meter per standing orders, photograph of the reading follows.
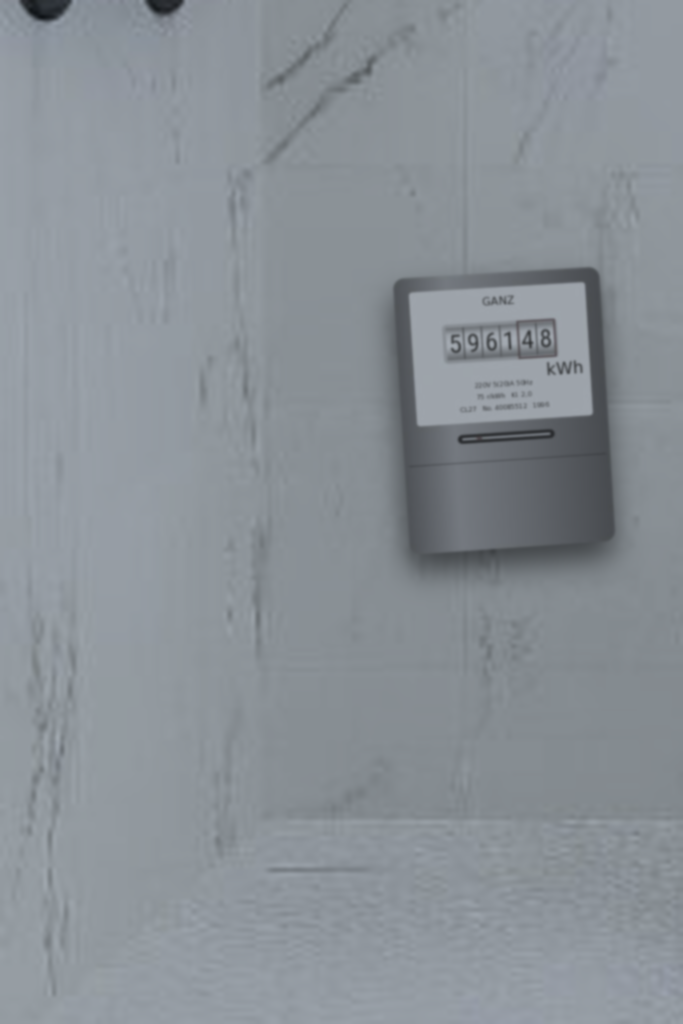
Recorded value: 5961.48 kWh
